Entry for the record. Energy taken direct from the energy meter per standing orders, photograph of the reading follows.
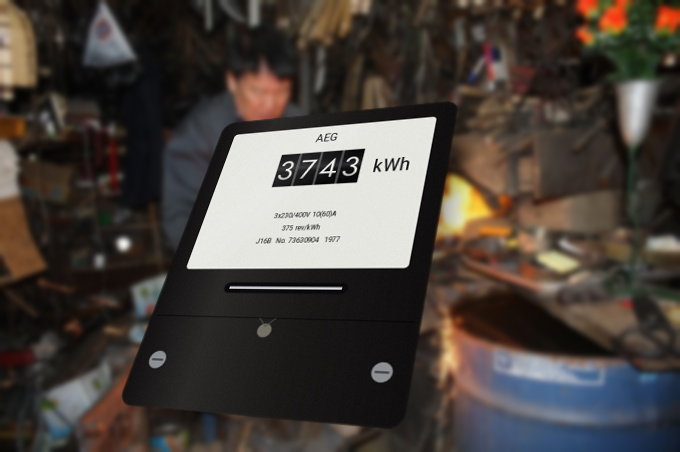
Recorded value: 3743 kWh
